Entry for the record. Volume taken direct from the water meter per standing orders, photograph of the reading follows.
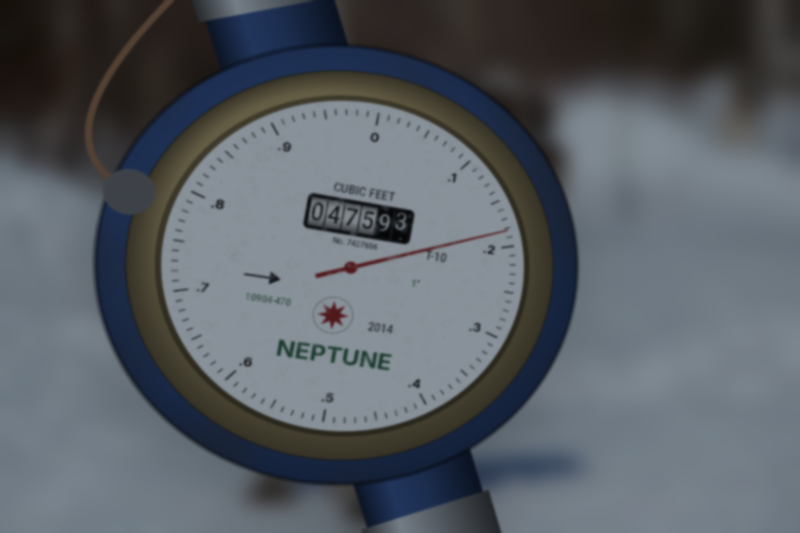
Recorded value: 47593.18 ft³
